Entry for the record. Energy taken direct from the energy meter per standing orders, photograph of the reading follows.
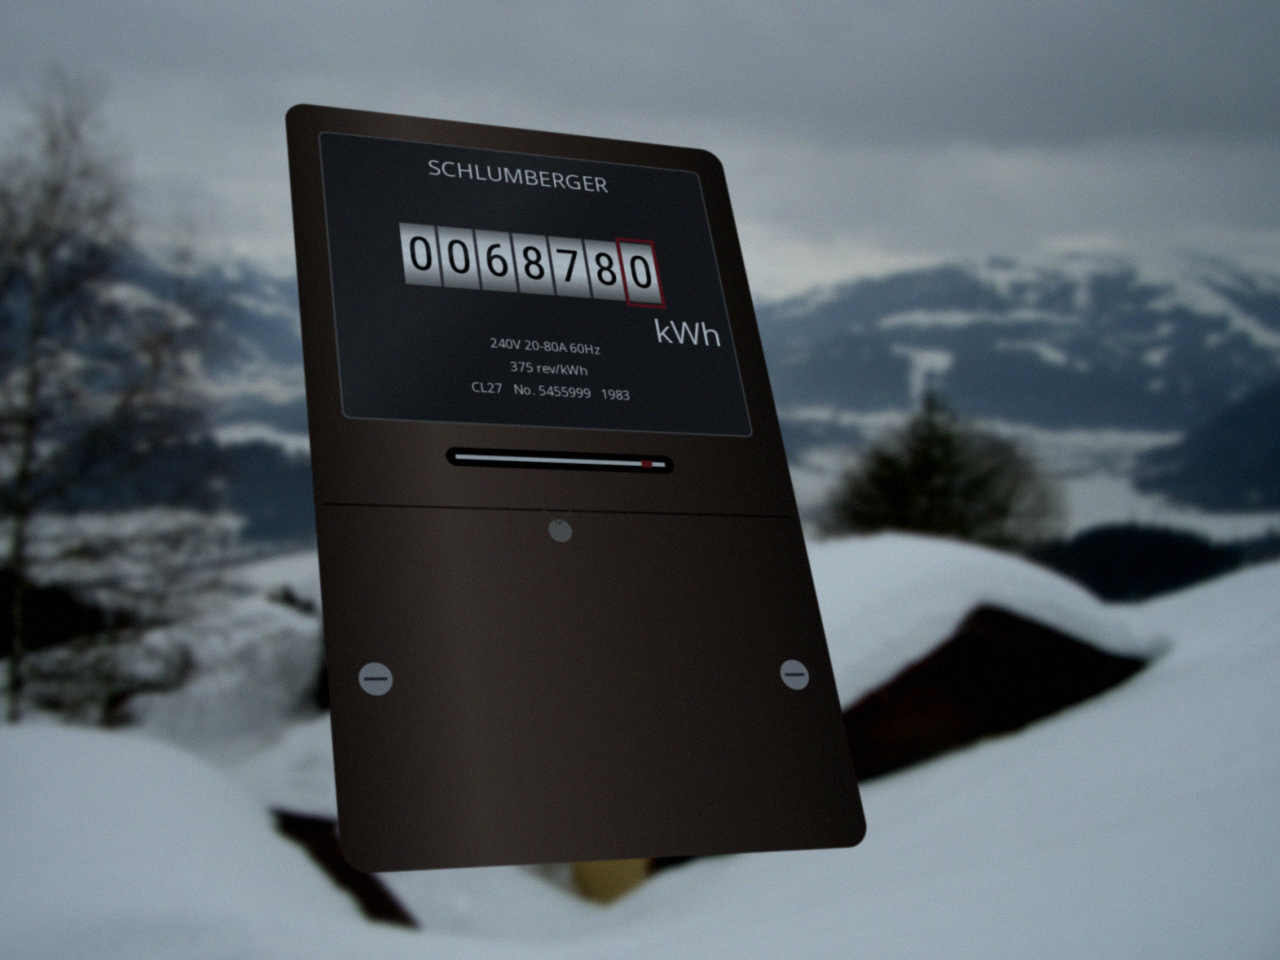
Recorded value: 6878.0 kWh
